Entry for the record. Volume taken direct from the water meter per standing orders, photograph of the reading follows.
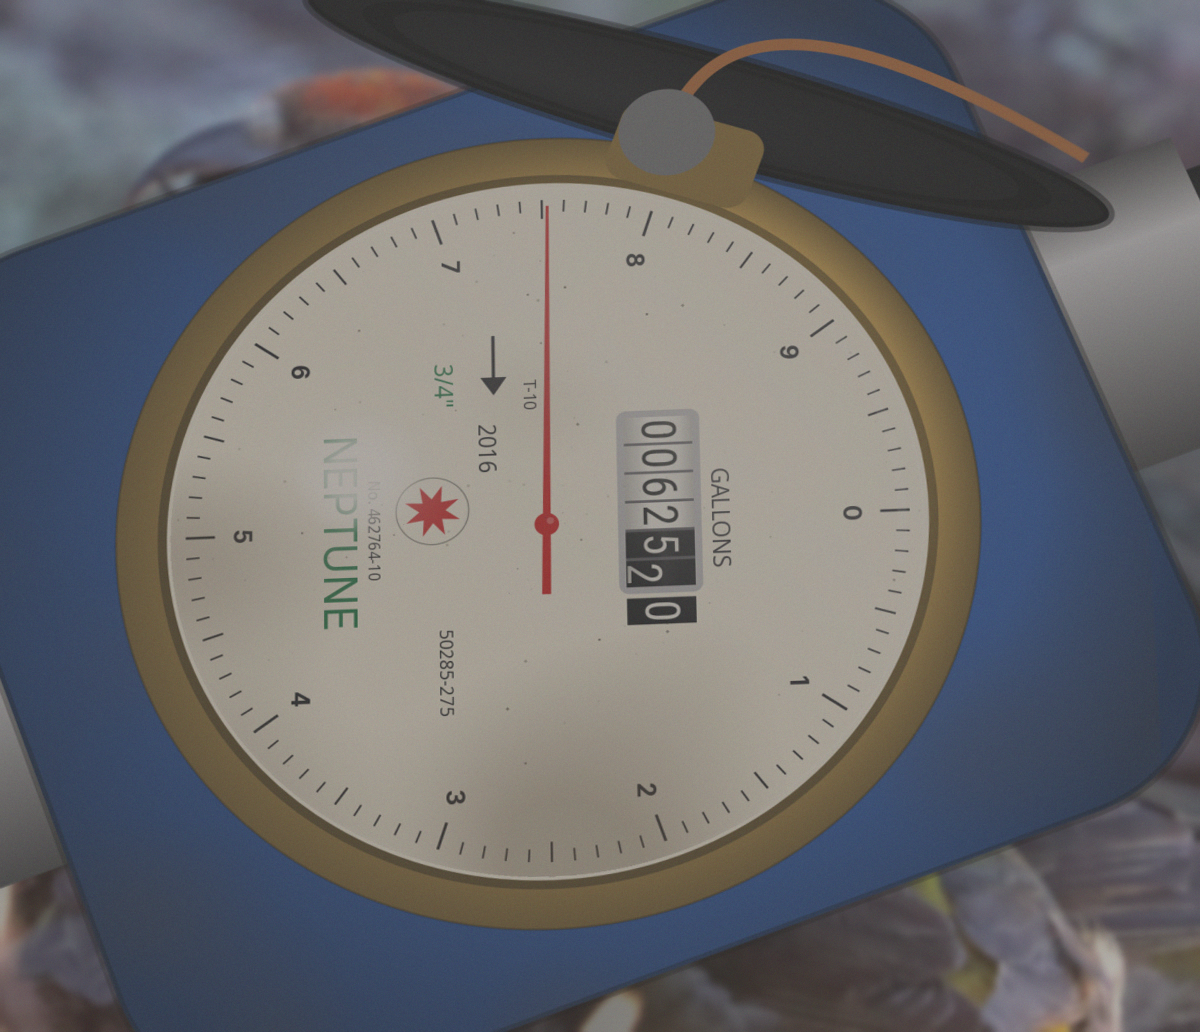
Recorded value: 62517.5 gal
